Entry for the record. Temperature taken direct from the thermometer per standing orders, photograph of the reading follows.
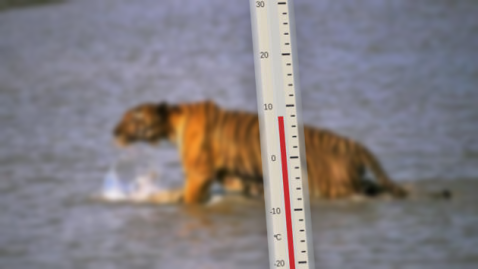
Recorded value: 8 °C
